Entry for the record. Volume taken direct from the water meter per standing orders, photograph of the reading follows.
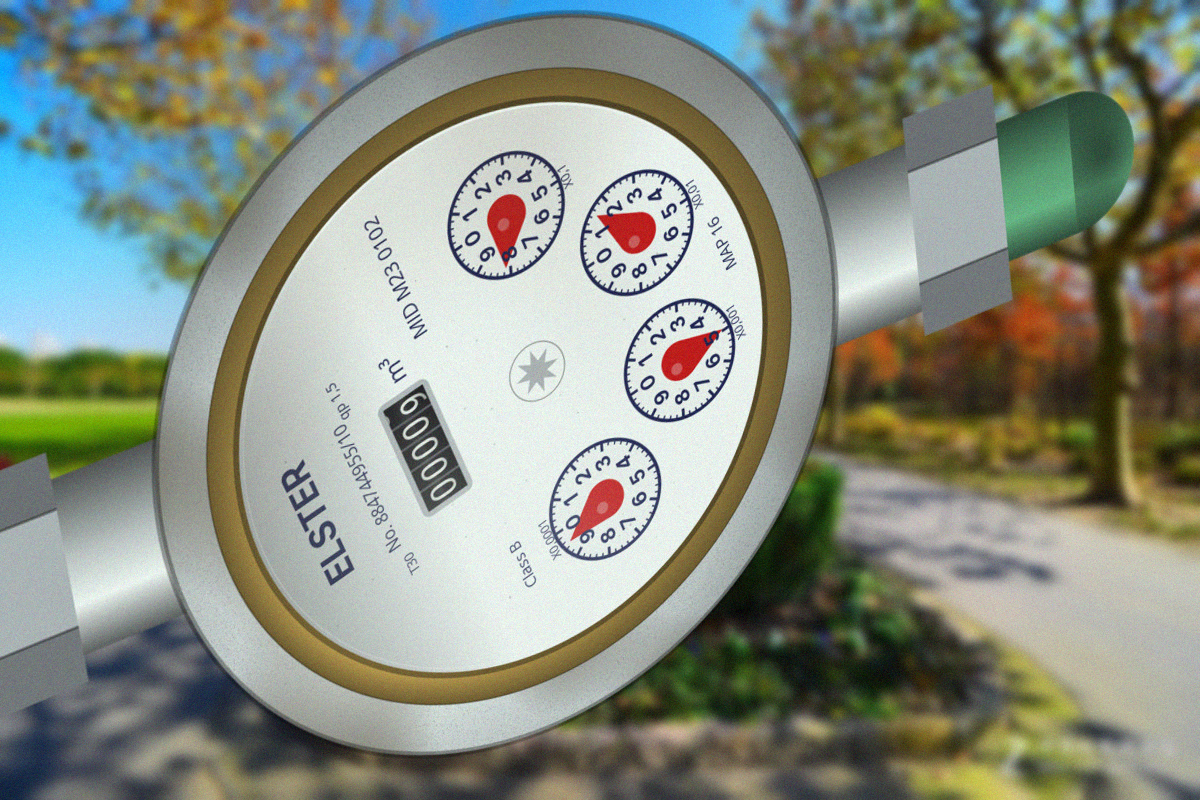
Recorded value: 8.8149 m³
